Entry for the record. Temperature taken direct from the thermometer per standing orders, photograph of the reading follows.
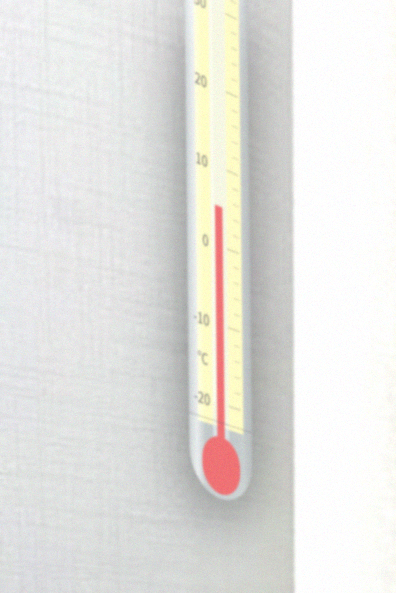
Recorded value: 5 °C
